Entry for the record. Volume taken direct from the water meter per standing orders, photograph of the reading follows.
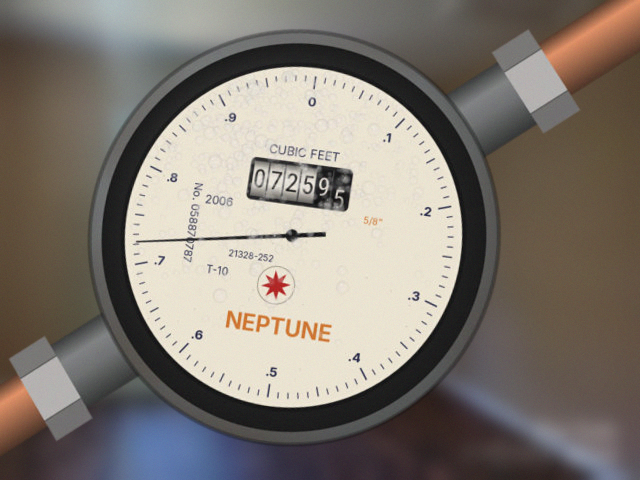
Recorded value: 72594.72 ft³
